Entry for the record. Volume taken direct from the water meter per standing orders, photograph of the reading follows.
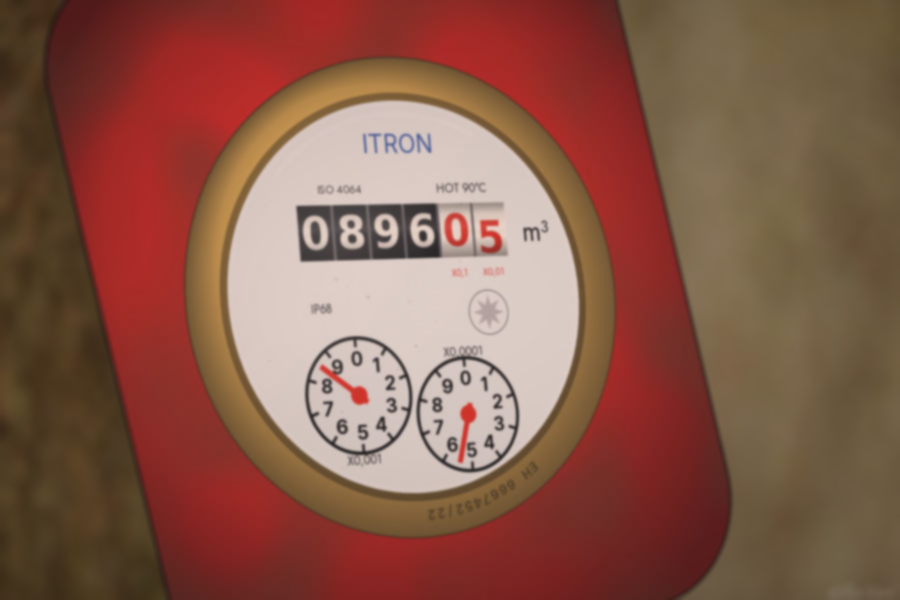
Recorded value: 896.0485 m³
